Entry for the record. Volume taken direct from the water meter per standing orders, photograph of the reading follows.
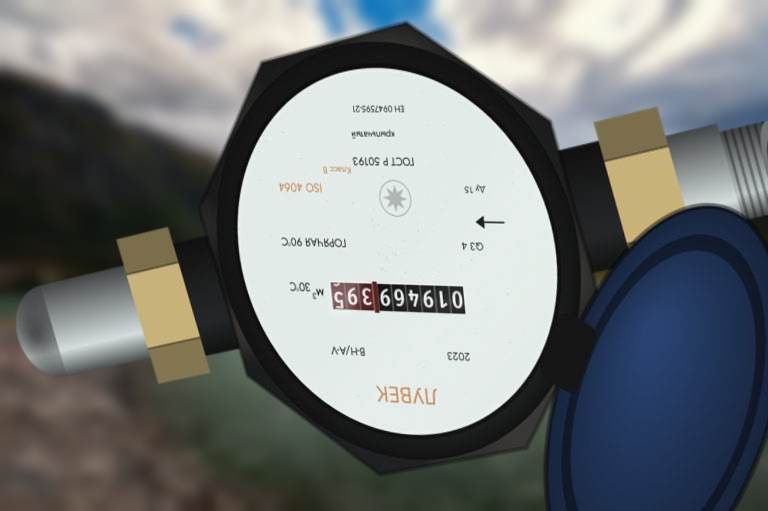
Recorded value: 19469.395 m³
